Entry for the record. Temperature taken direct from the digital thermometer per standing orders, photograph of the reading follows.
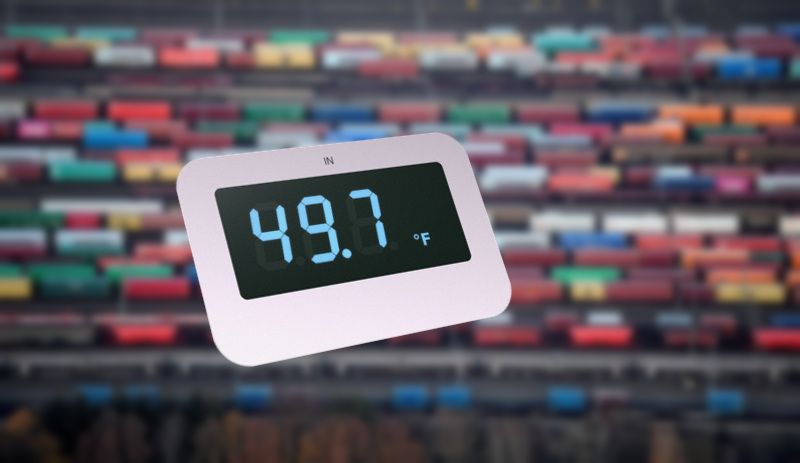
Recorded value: 49.7 °F
